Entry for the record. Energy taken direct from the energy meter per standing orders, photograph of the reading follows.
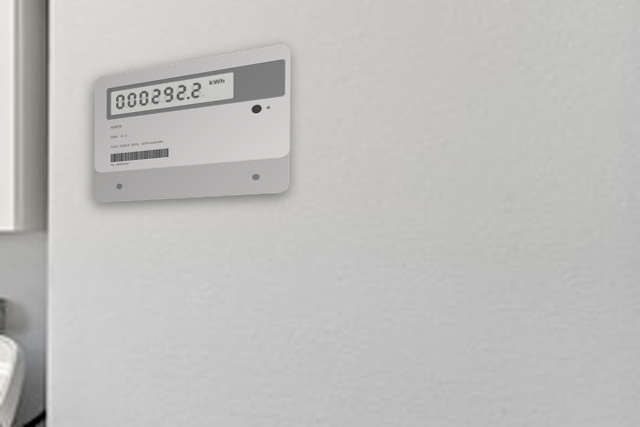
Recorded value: 292.2 kWh
